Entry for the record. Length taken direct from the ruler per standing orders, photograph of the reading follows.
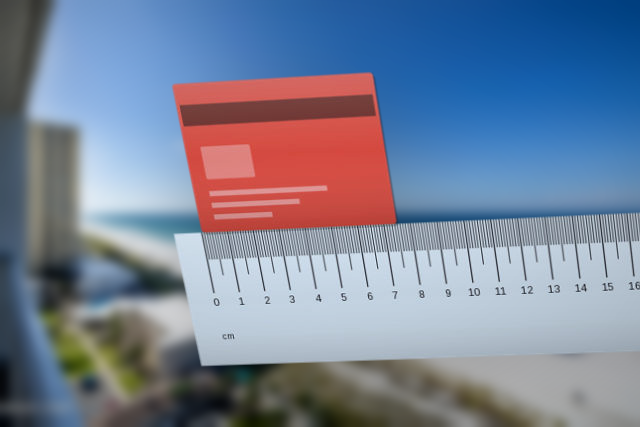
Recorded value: 7.5 cm
